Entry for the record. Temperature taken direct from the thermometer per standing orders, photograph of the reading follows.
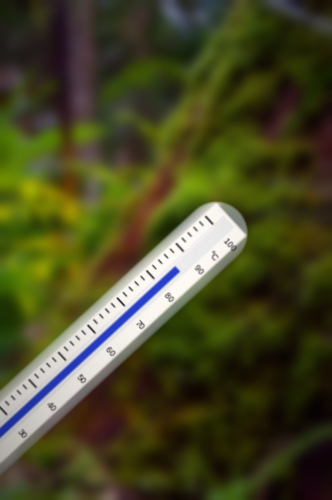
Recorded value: 86 °C
